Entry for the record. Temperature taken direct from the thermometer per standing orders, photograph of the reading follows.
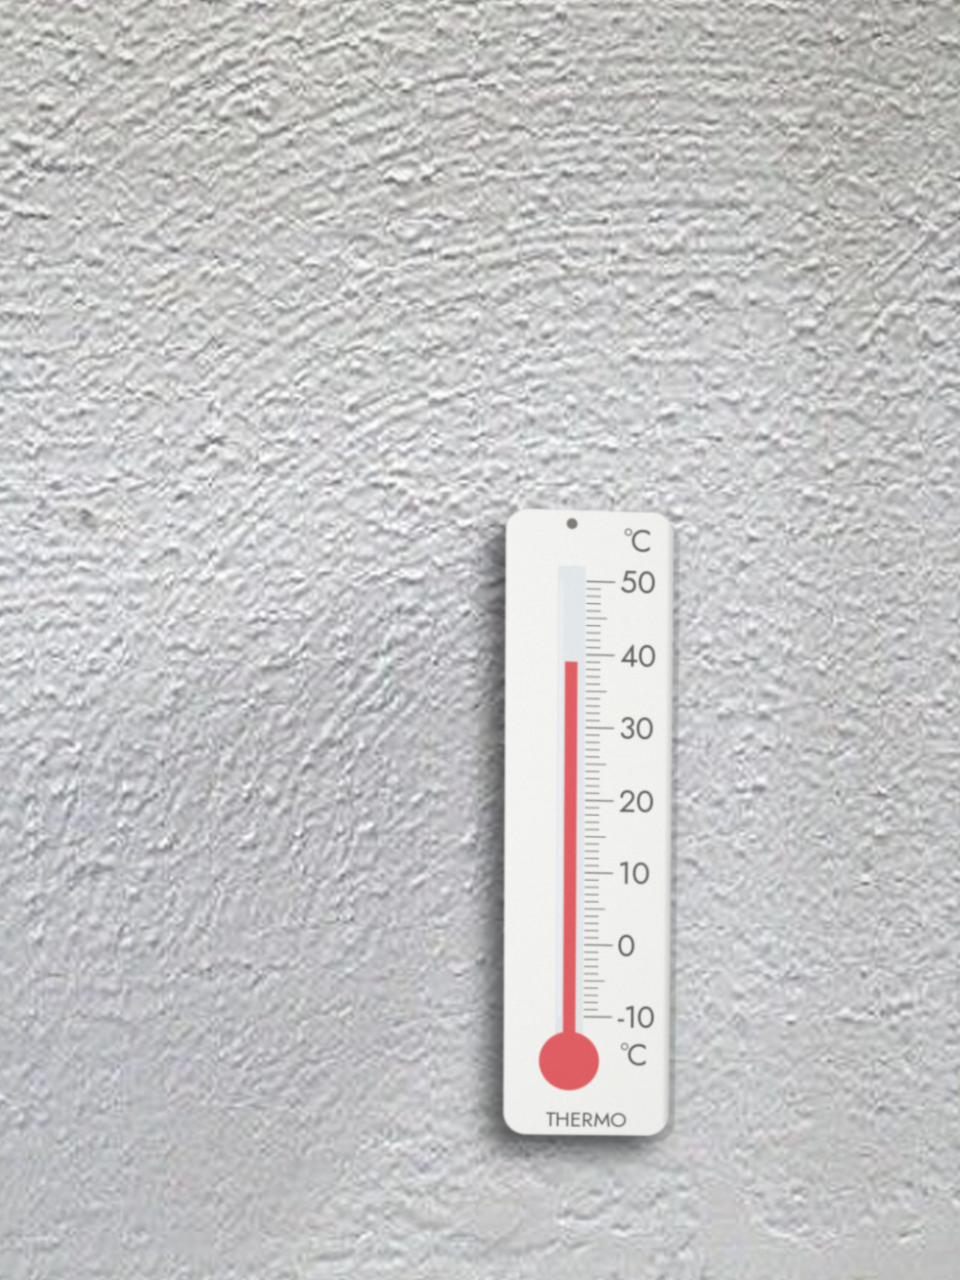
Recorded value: 39 °C
